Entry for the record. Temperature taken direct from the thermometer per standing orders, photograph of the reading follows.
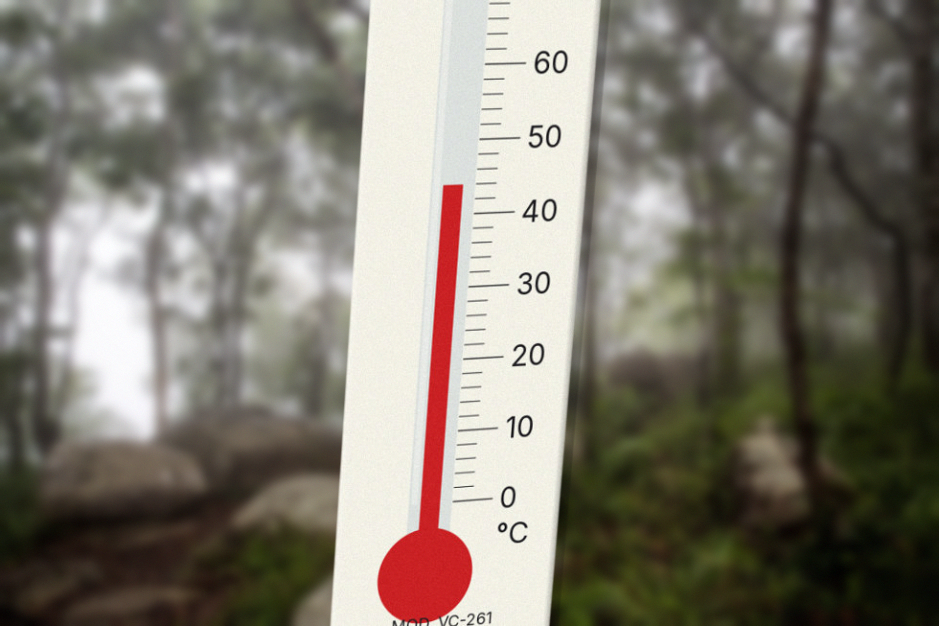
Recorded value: 44 °C
